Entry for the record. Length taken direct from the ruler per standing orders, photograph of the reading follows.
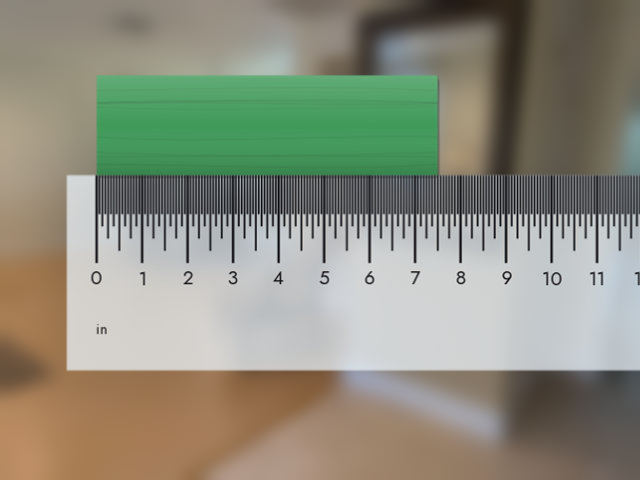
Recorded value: 7.5 in
